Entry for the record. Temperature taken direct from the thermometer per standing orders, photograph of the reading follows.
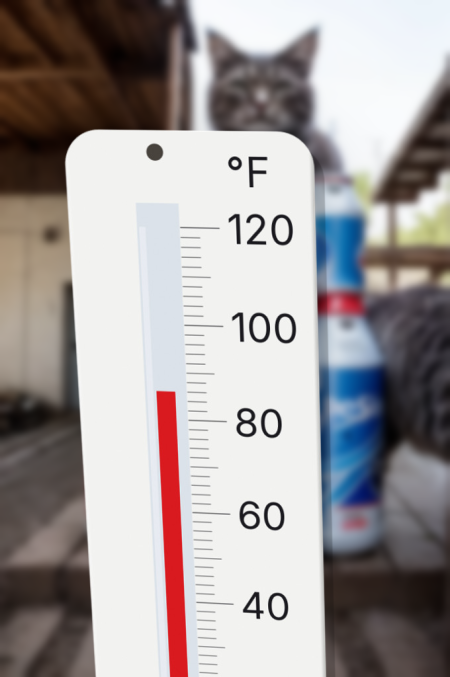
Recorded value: 86 °F
